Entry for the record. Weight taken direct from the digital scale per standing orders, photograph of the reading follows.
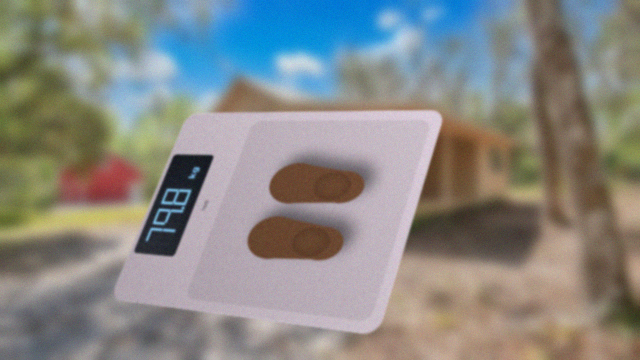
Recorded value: 79.8 kg
